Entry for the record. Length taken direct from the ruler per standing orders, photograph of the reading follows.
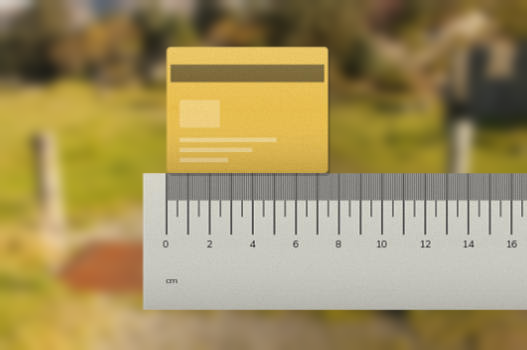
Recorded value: 7.5 cm
